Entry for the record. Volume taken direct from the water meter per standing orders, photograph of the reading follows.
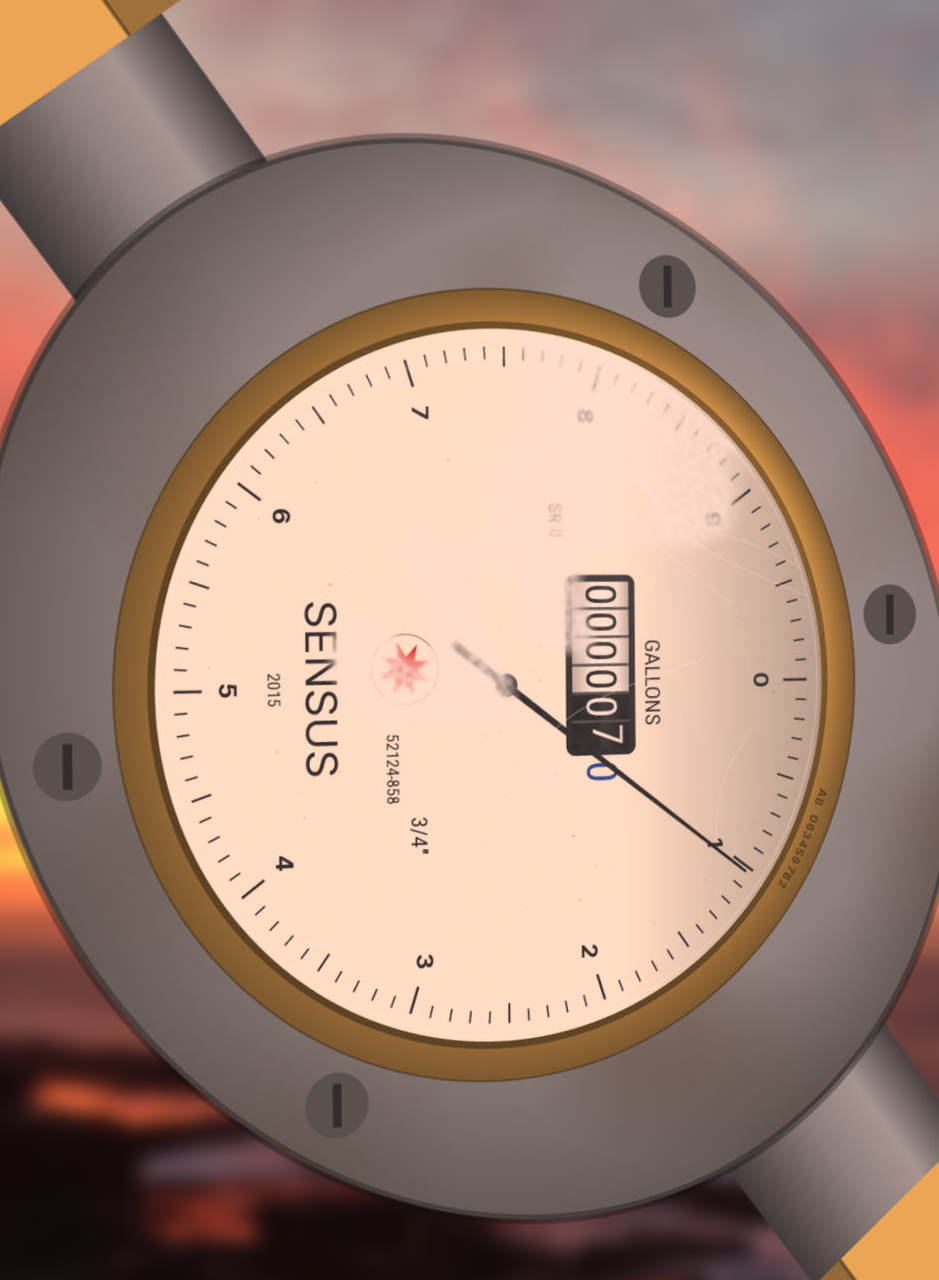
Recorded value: 71.0 gal
